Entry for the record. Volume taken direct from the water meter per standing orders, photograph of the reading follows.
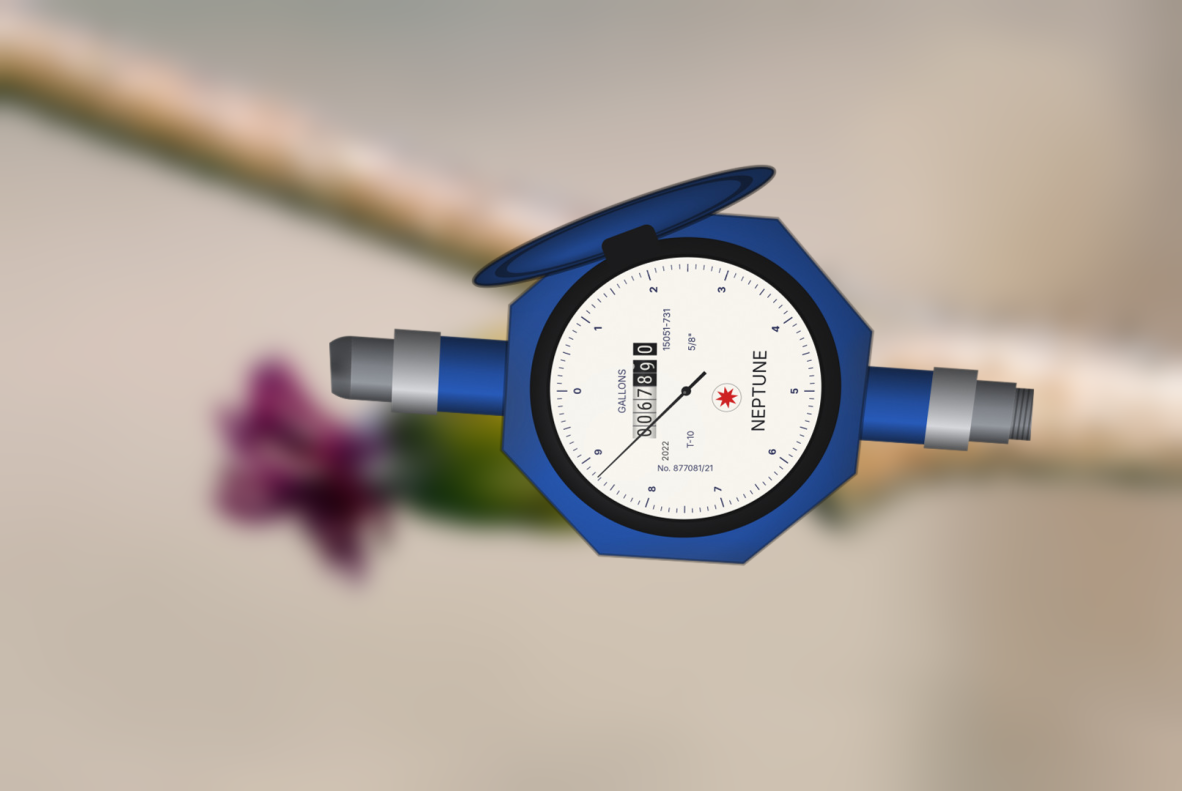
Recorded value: 67888.7 gal
